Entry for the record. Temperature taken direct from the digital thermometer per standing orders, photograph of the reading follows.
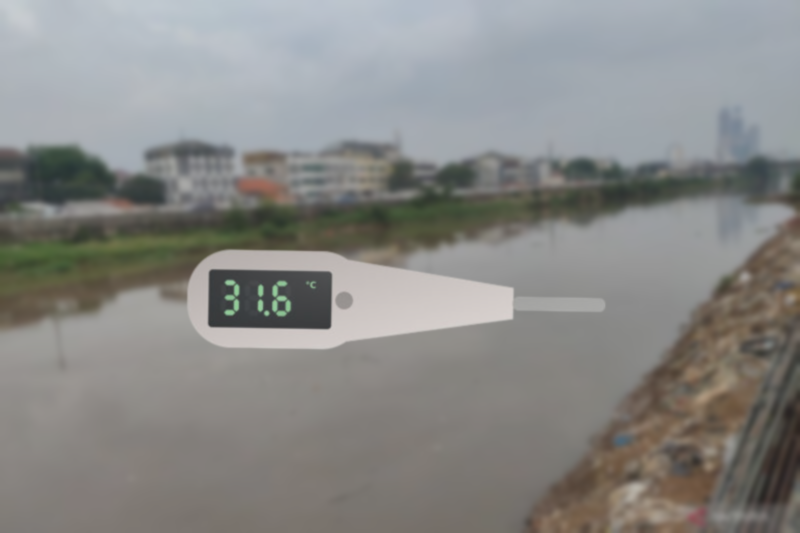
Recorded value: 31.6 °C
